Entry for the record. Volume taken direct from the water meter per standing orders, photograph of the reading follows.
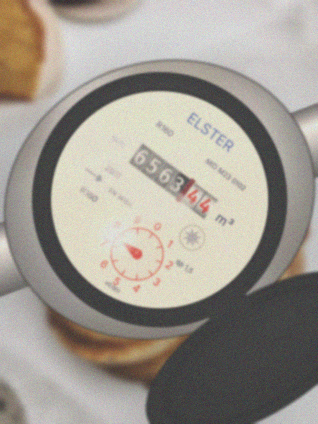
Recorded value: 6563.447 m³
